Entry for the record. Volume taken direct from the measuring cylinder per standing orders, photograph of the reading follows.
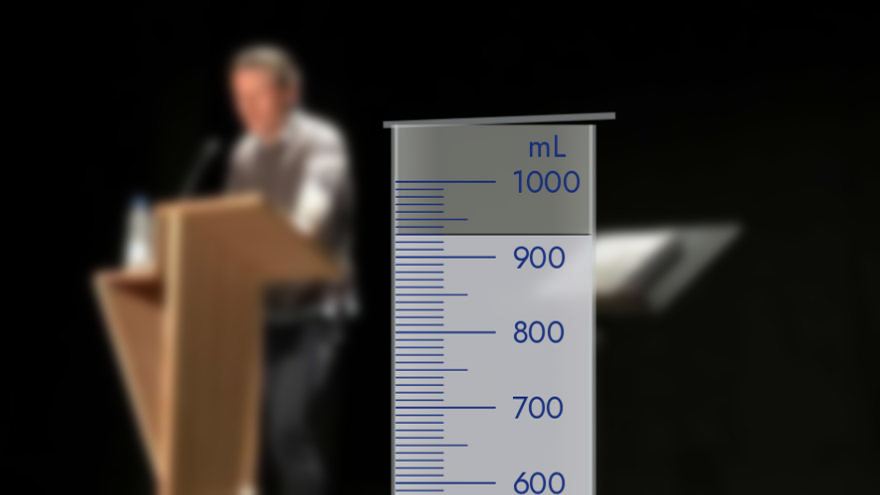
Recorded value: 930 mL
